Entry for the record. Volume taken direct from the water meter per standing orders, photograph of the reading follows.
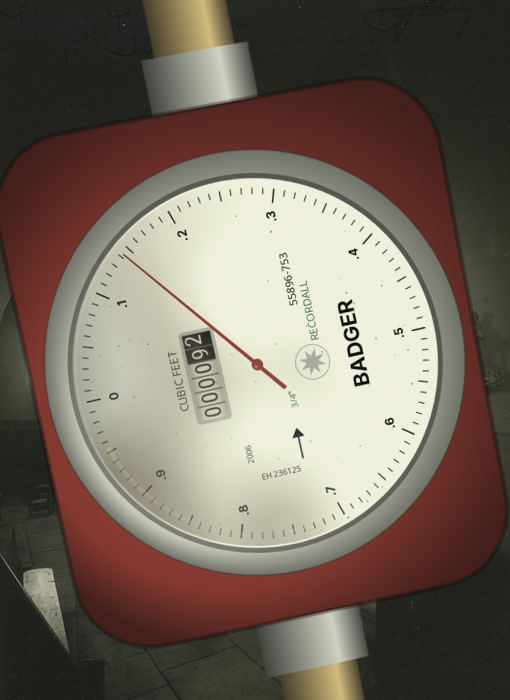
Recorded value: 92.14 ft³
